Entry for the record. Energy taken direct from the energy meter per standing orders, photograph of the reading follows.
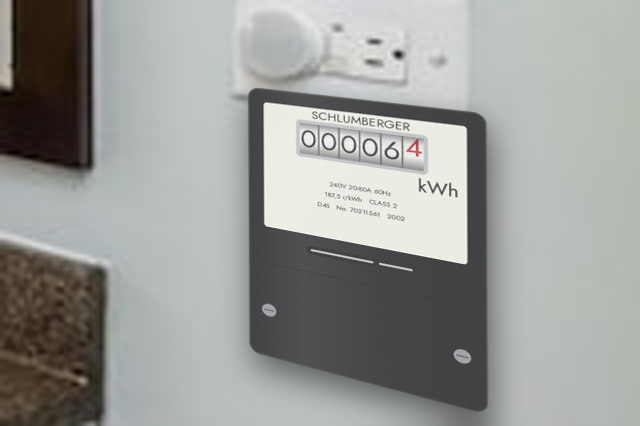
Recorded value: 6.4 kWh
